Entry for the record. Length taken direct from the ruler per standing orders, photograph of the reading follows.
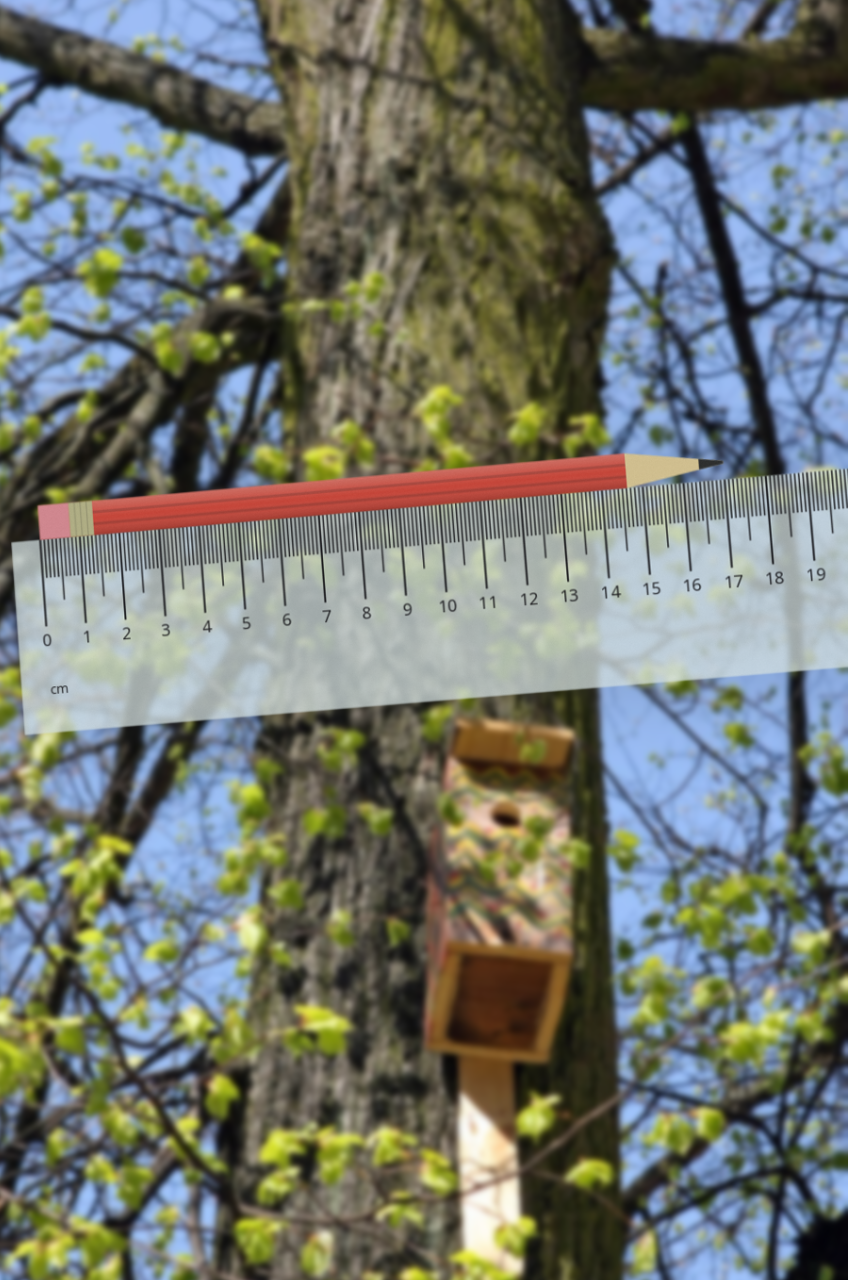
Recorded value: 17 cm
